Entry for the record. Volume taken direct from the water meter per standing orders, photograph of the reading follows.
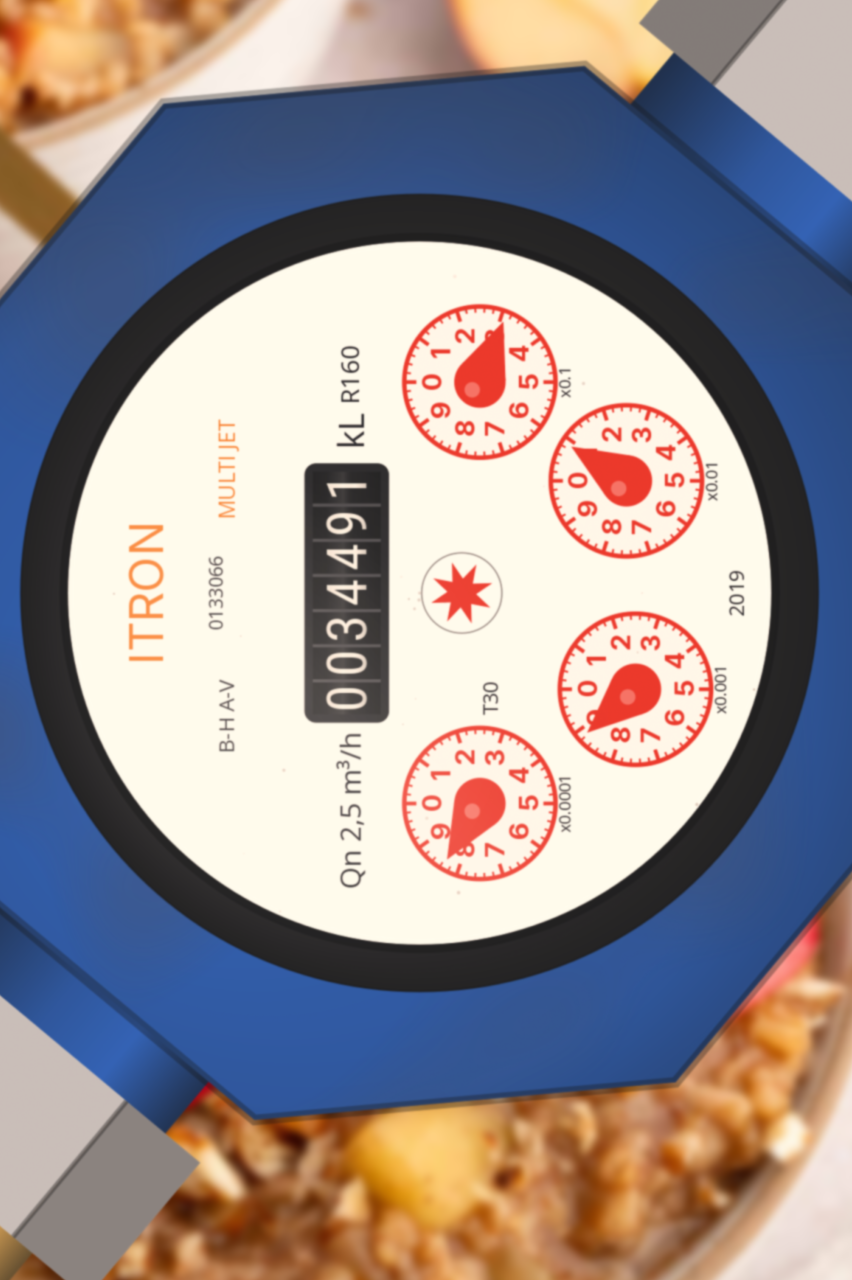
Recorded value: 34491.3088 kL
